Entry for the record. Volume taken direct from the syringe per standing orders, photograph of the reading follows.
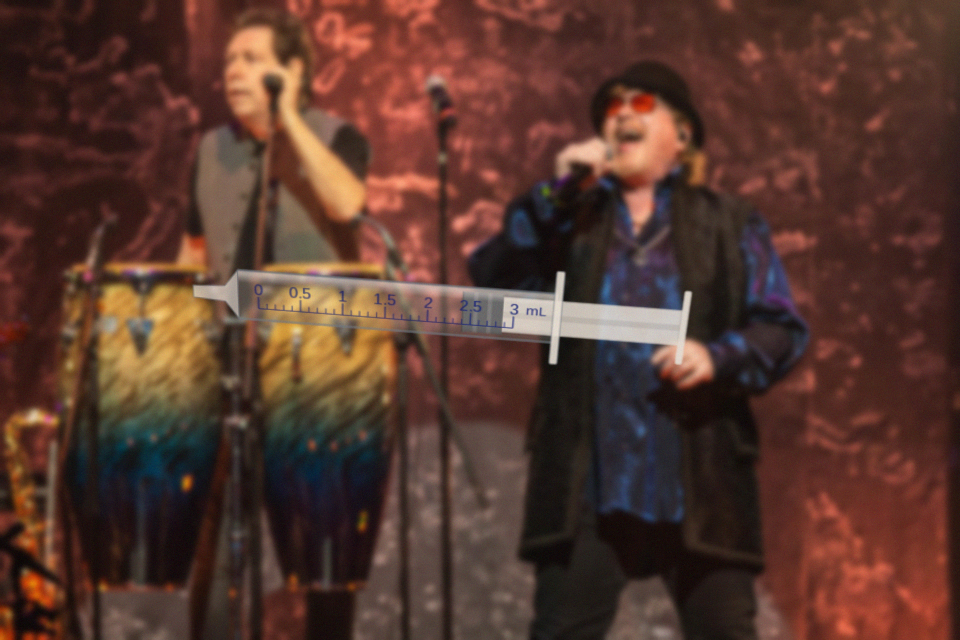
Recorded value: 2.4 mL
